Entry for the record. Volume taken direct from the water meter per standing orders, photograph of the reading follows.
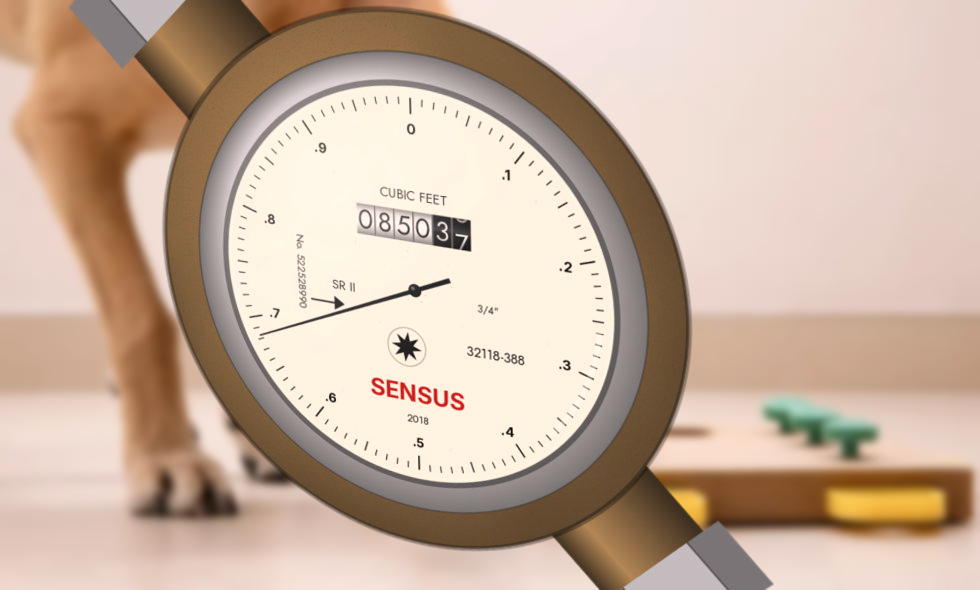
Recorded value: 85036.68 ft³
